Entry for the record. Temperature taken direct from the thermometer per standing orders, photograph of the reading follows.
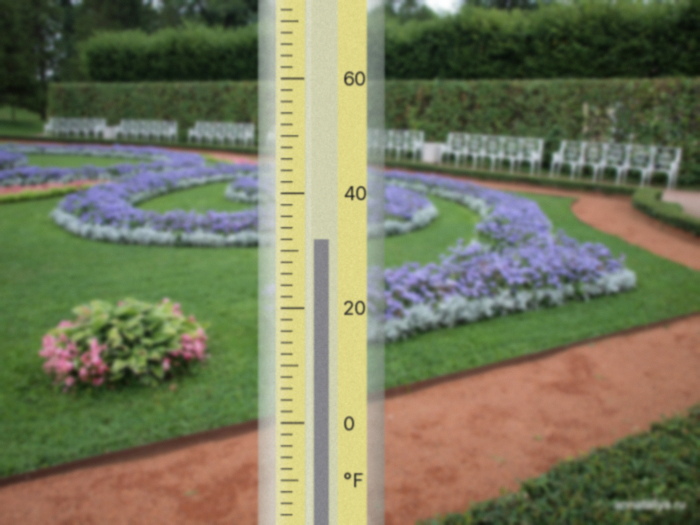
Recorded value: 32 °F
